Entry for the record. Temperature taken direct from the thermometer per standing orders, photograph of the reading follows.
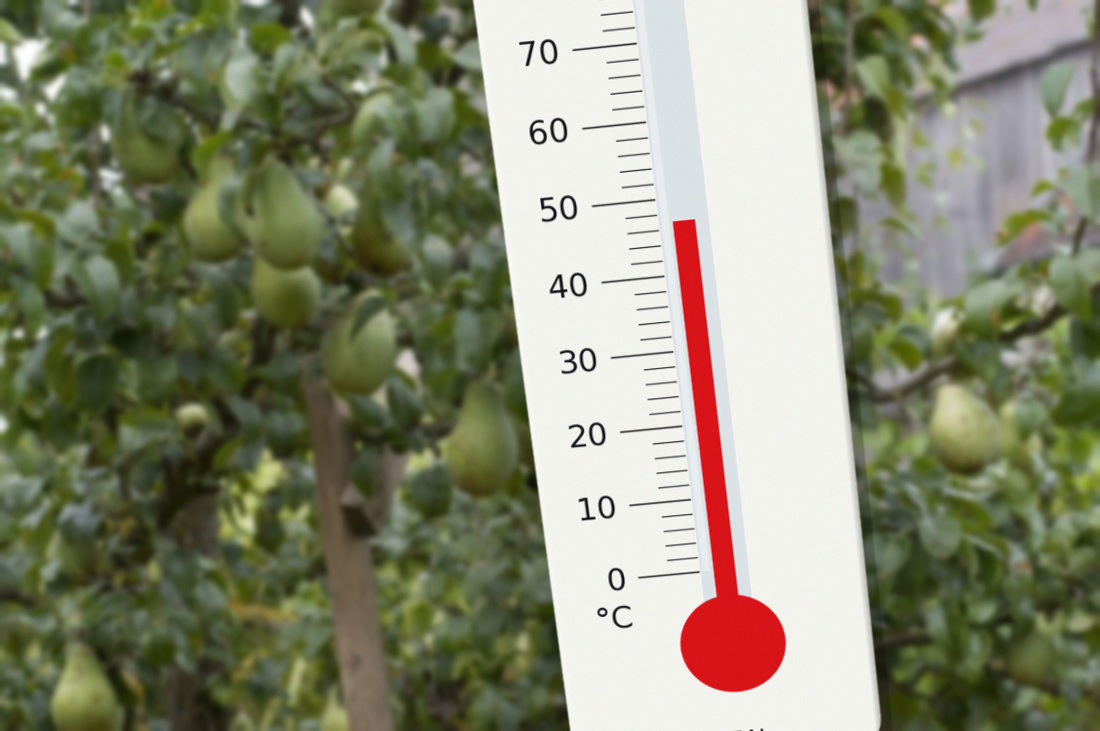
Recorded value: 47 °C
